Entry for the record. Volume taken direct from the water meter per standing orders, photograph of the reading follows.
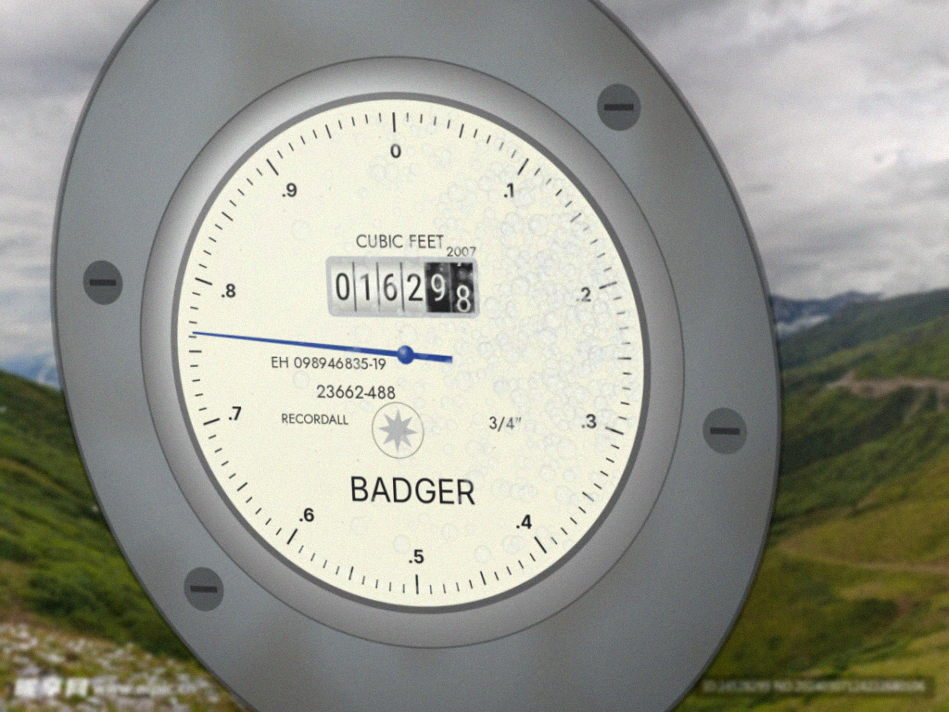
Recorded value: 16297.76 ft³
